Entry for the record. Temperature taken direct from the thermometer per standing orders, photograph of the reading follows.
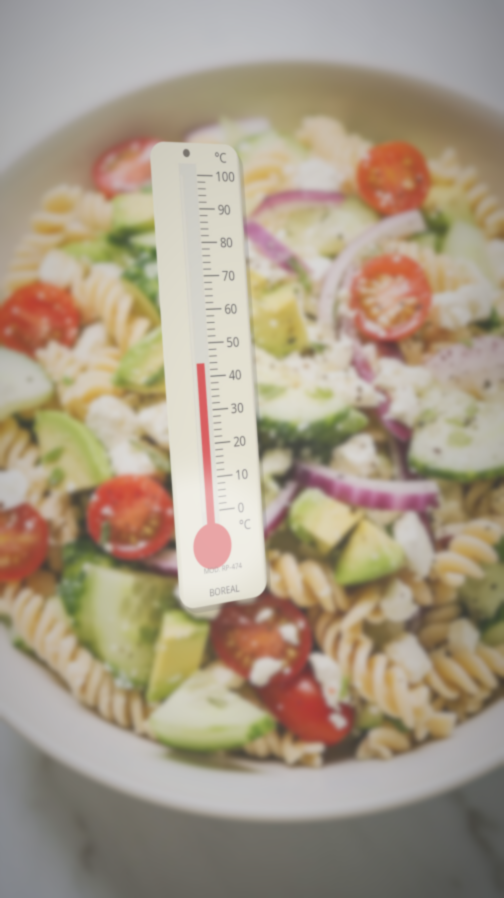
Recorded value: 44 °C
